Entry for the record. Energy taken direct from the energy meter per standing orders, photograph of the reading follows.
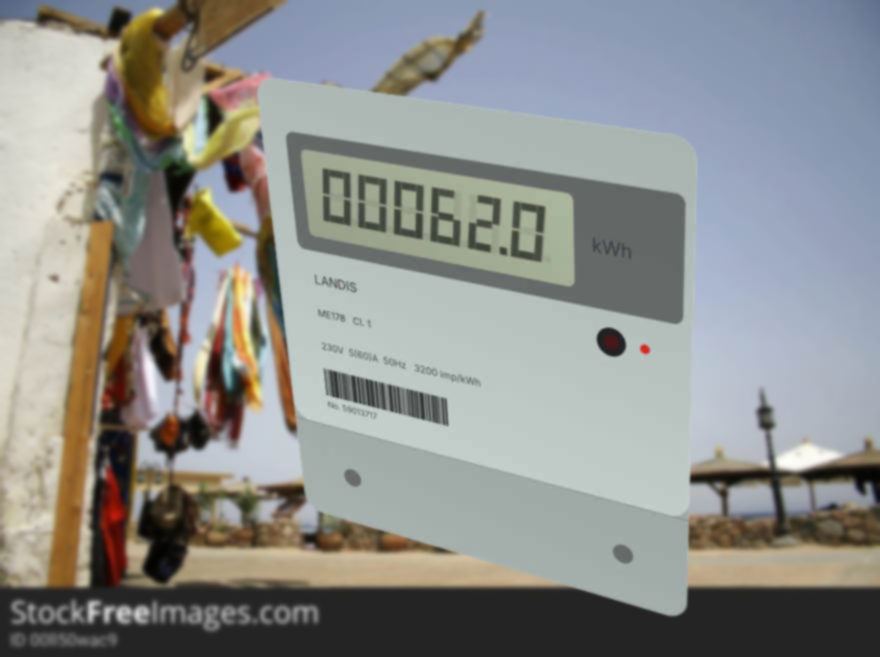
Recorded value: 62.0 kWh
